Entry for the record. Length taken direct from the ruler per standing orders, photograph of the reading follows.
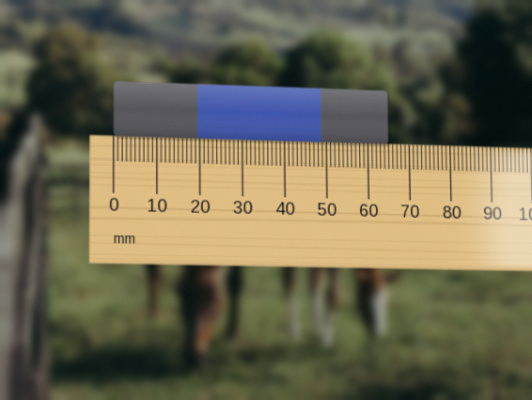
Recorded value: 65 mm
